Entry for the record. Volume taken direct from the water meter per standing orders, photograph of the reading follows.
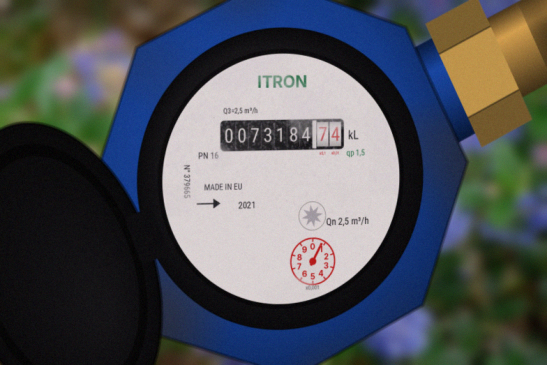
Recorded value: 73184.740 kL
